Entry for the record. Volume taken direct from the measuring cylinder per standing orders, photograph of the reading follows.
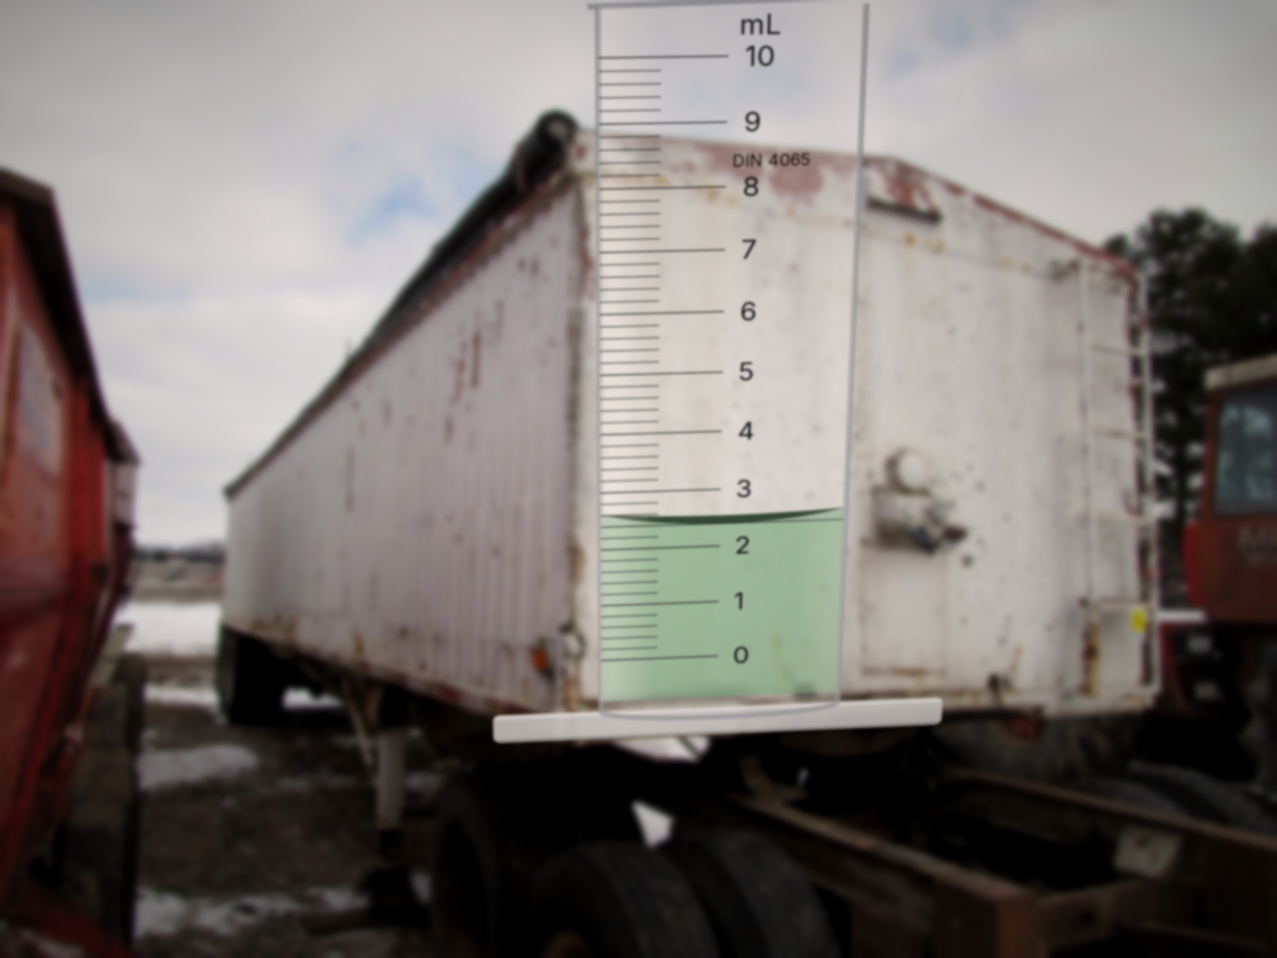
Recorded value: 2.4 mL
